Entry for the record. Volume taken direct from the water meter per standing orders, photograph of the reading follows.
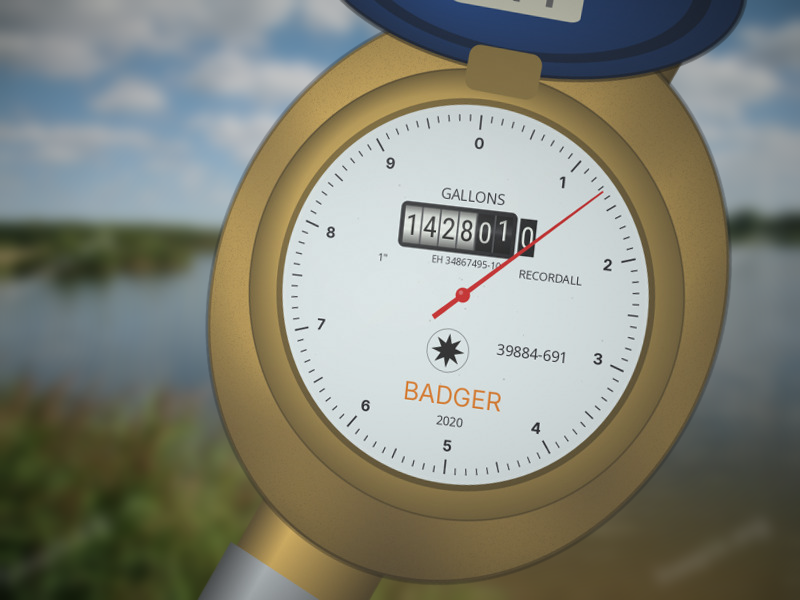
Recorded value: 1428011.3 gal
